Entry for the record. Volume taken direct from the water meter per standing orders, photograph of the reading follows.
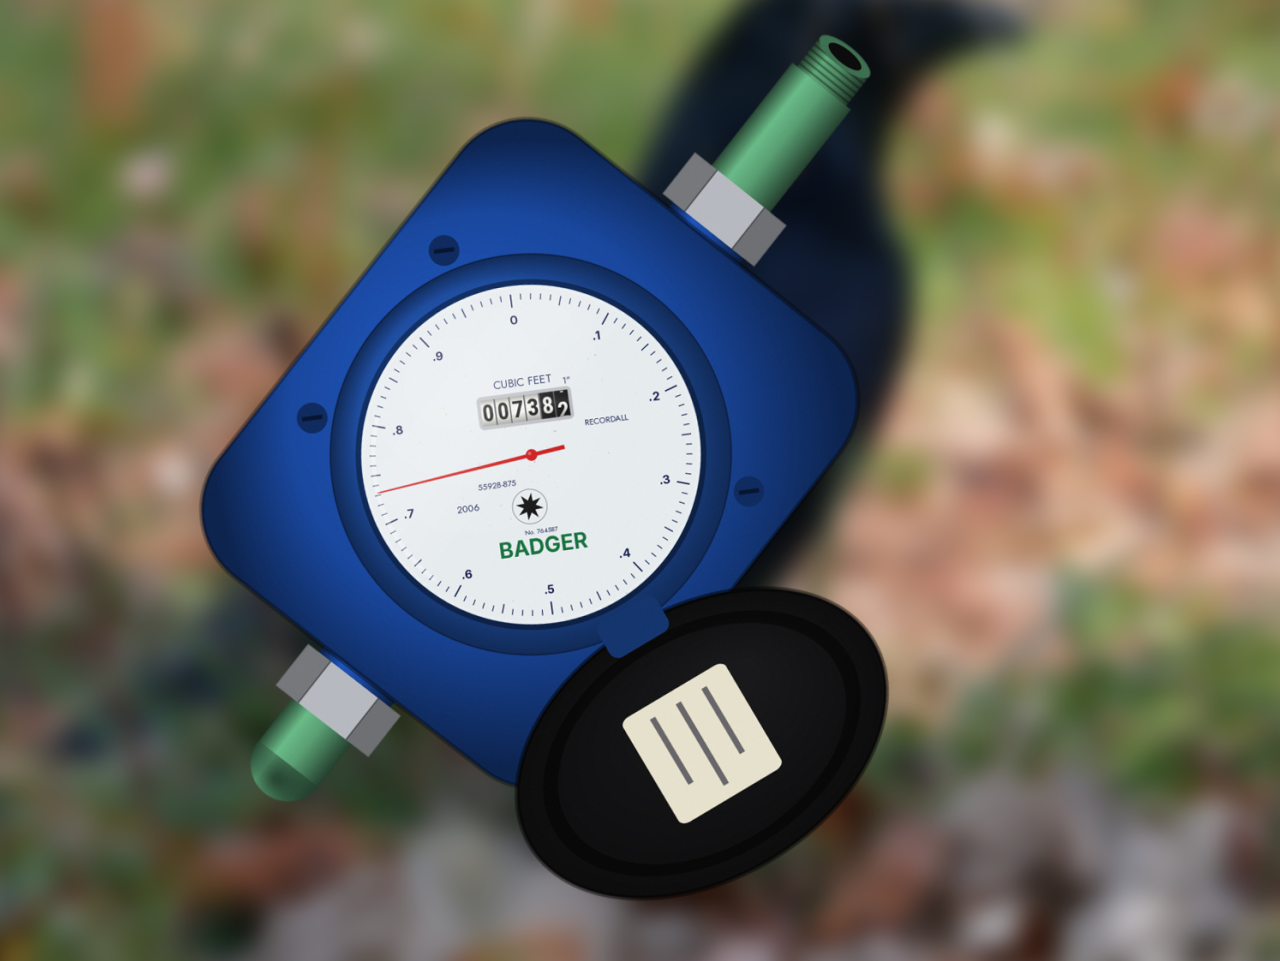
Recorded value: 7381.73 ft³
